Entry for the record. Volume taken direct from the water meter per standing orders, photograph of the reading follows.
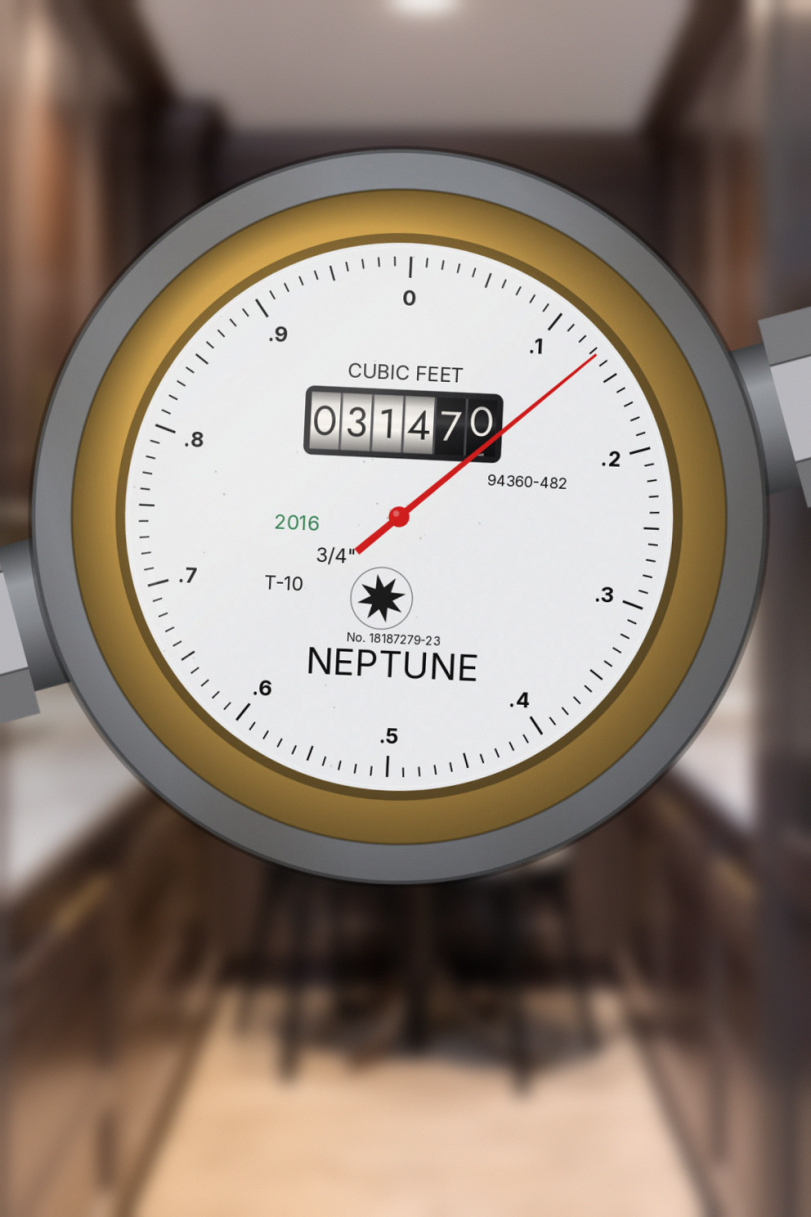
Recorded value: 31470.13 ft³
